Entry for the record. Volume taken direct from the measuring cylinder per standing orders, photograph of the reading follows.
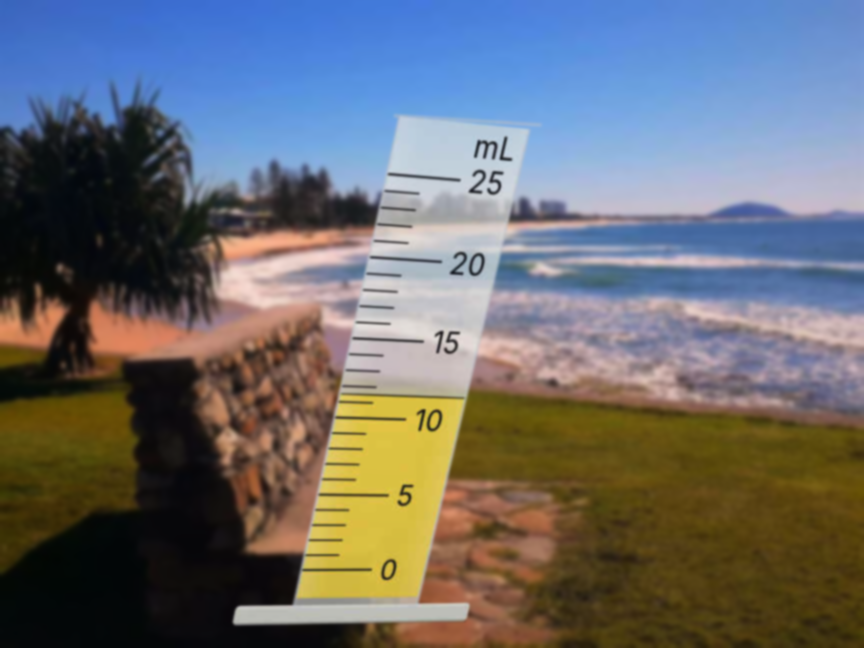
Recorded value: 11.5 mL
